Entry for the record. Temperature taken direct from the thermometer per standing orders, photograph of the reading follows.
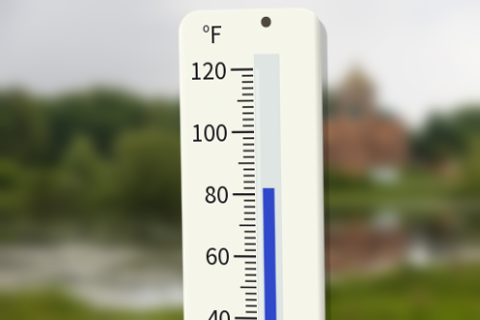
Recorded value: 82 °F
